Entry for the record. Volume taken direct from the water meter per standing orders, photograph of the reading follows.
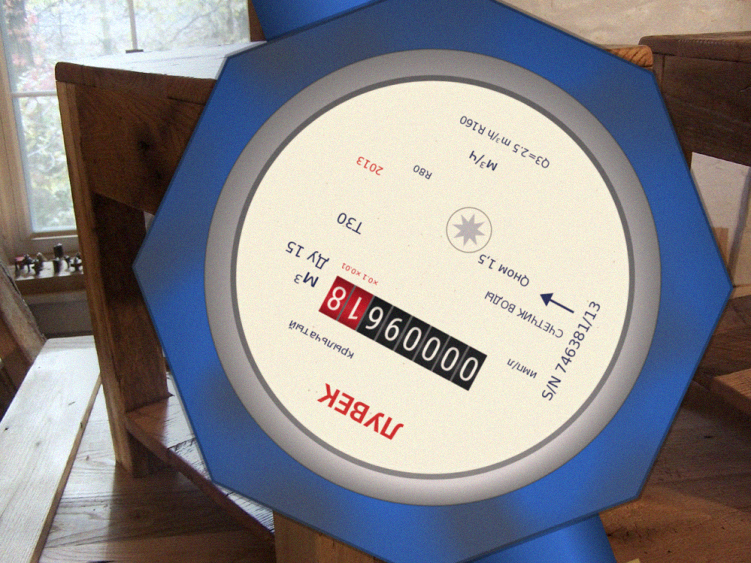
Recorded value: 96.18 m³
